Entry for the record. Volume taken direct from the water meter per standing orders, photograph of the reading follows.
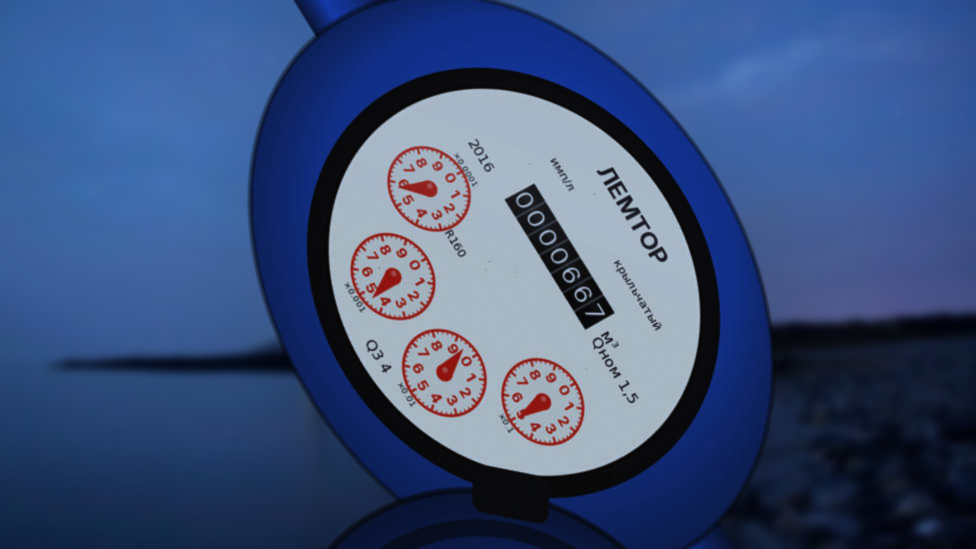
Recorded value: 667.4945 m³
